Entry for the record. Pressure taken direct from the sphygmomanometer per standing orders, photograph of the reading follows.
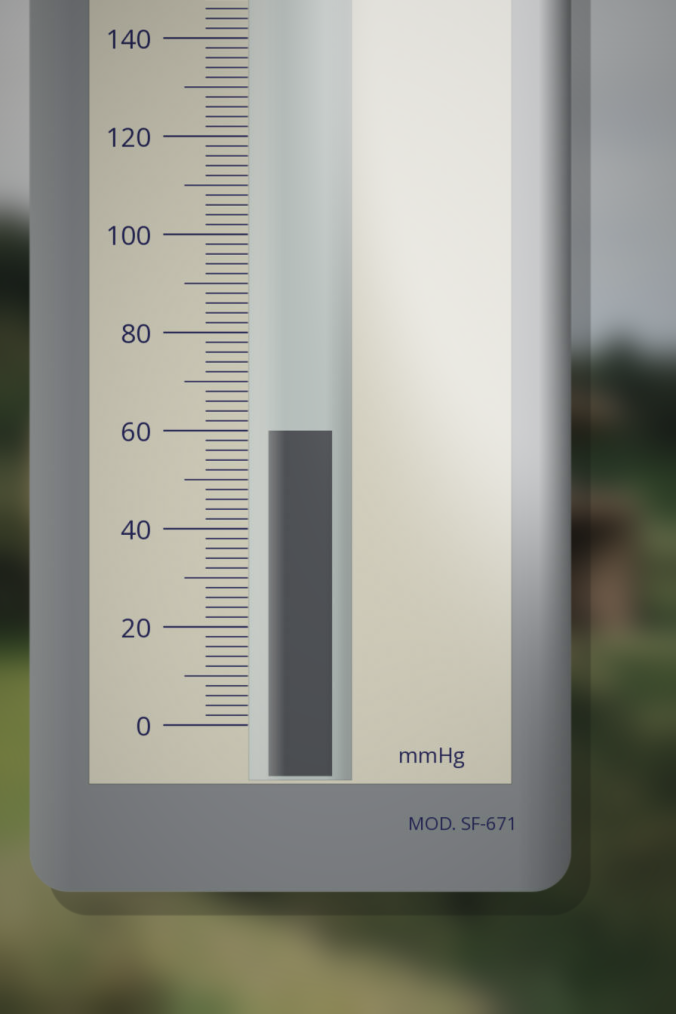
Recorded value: 60 mmHg
